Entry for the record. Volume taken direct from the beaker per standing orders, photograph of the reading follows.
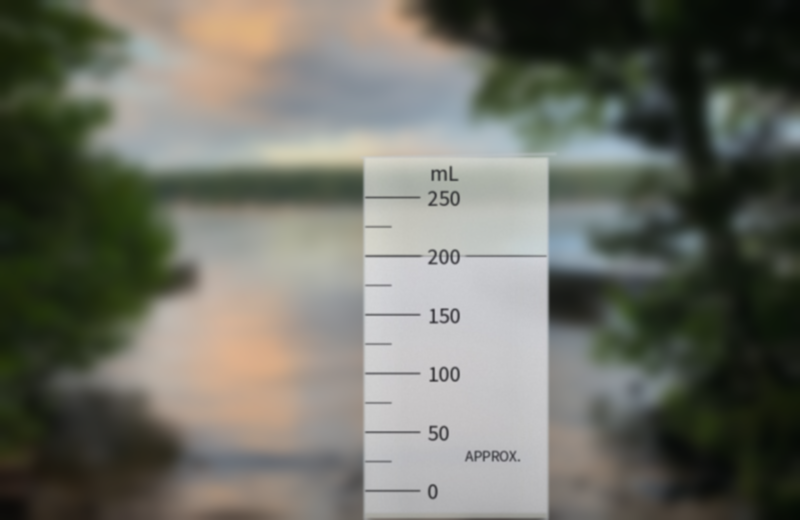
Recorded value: 200 mL
